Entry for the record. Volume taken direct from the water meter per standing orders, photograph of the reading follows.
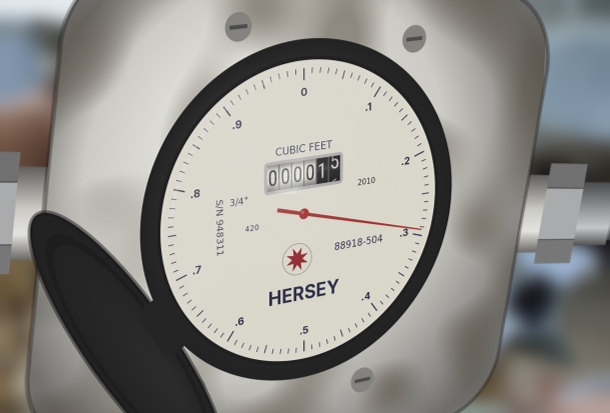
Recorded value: 15.29 ft³
